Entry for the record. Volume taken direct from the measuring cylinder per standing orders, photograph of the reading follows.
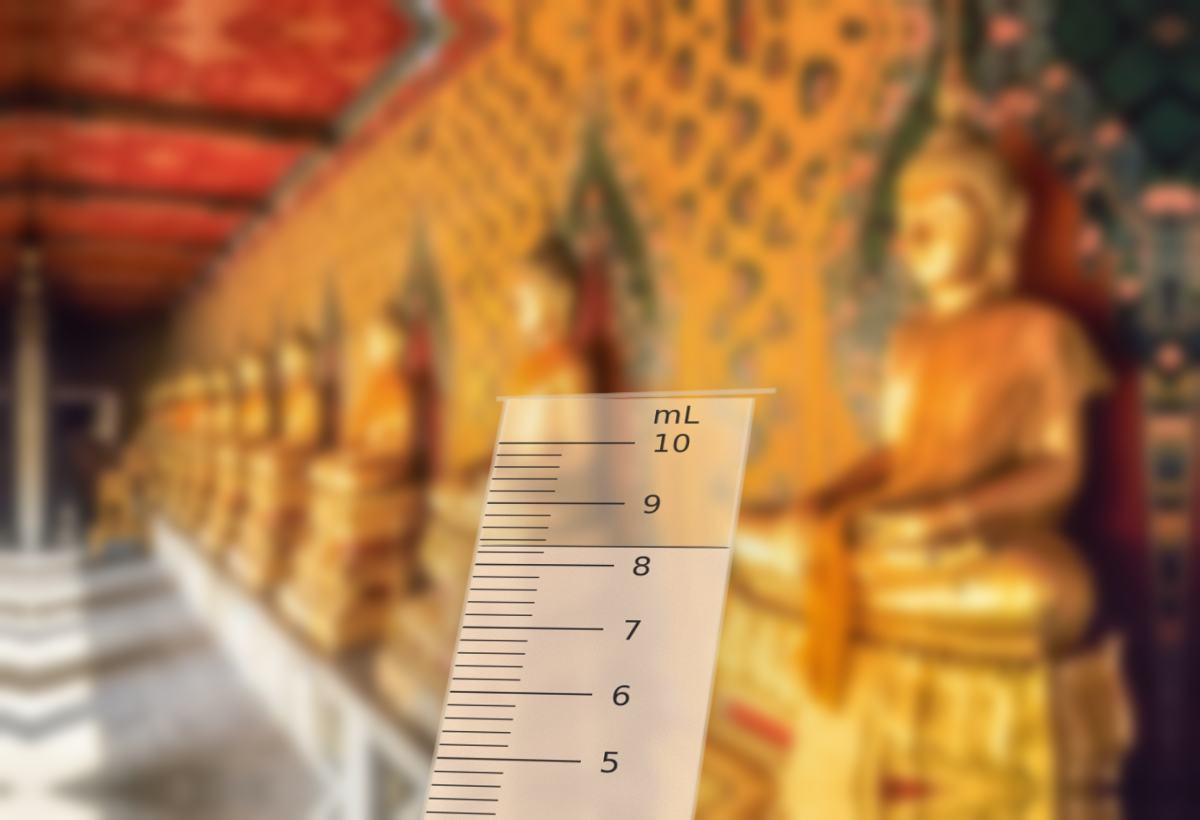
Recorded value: 8.3 mL
